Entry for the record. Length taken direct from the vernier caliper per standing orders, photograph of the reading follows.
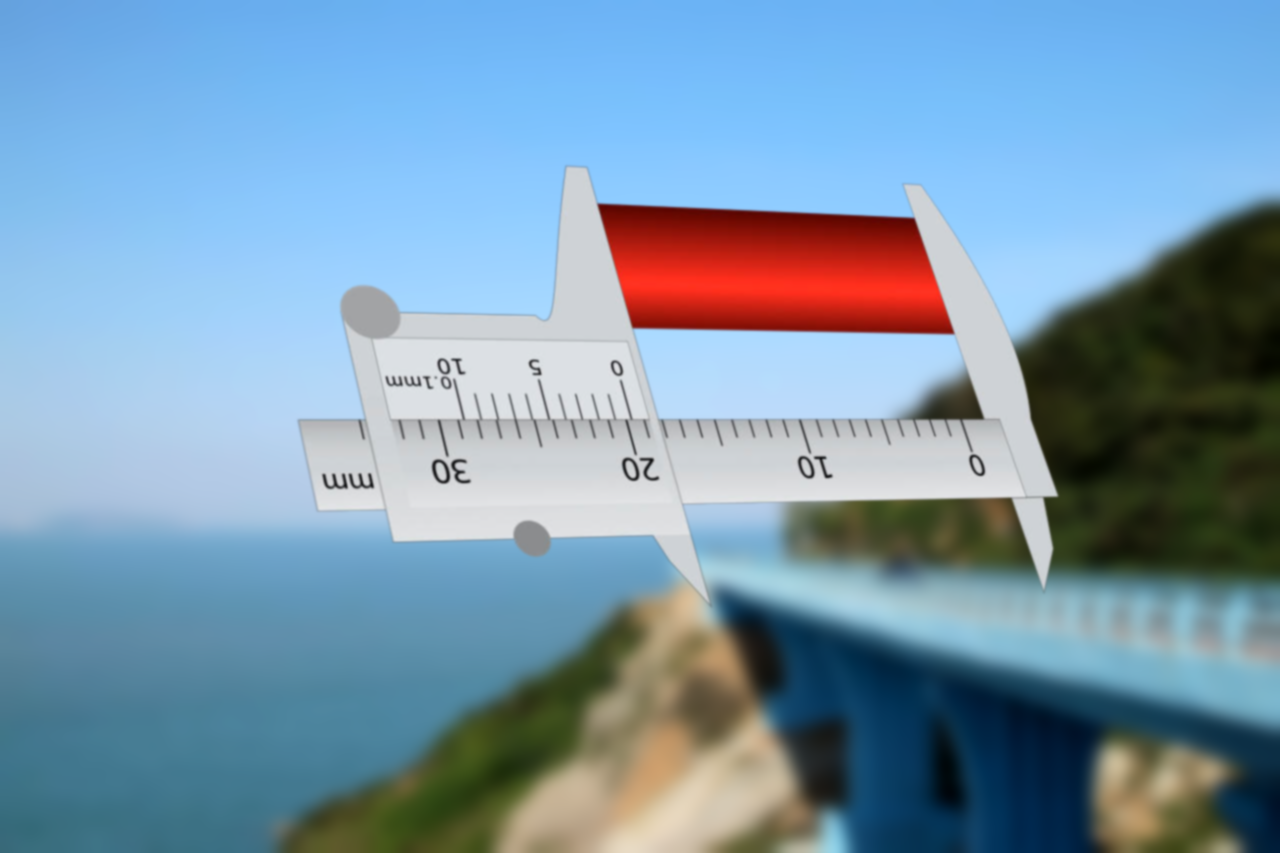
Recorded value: 19.7 mm
